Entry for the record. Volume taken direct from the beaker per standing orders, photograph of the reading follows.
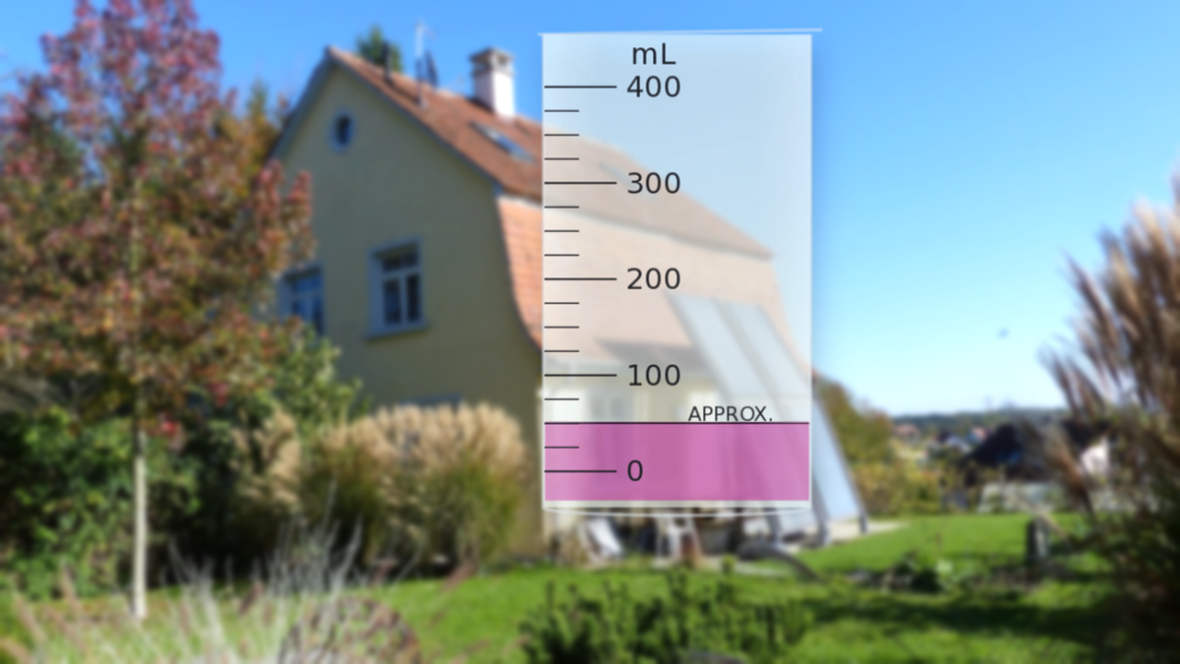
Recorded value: 50 mL
